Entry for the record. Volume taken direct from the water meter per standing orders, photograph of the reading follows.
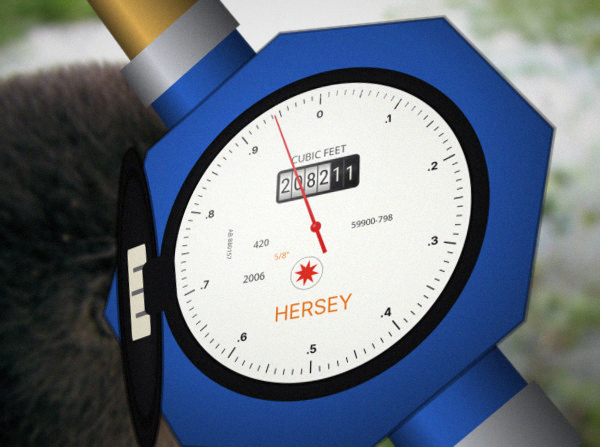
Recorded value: 208210.94 ft³
